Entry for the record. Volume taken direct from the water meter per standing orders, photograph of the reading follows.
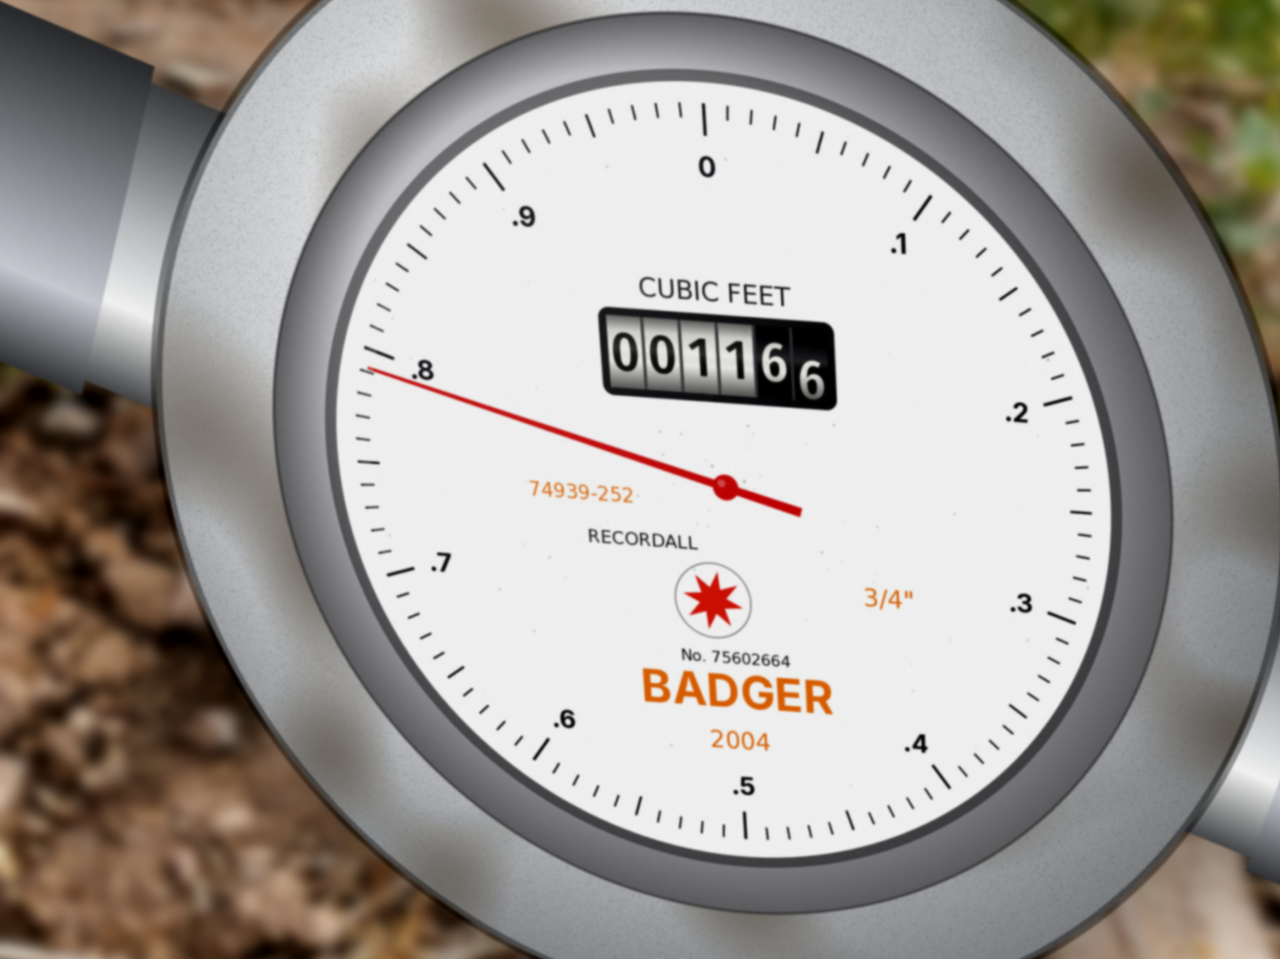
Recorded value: 1165.79 ft³
